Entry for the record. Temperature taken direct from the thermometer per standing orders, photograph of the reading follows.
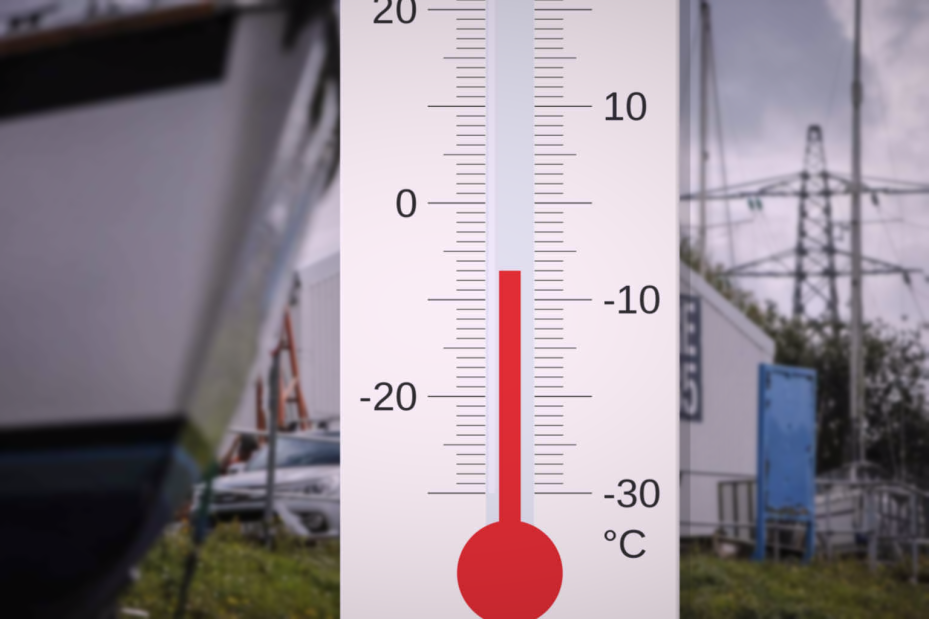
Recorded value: -7 °C
